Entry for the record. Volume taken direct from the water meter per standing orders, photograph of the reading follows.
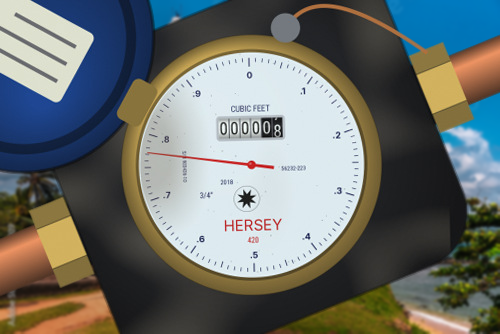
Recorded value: 7.77 ft³
